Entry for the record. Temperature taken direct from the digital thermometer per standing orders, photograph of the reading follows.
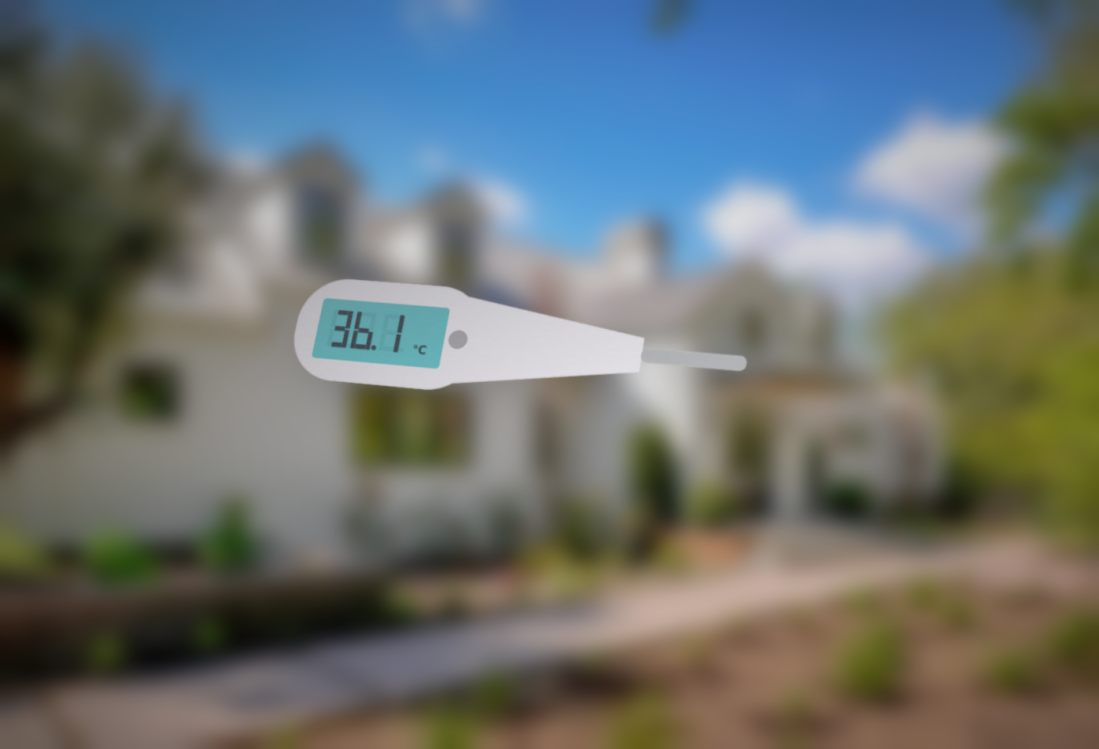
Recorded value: 36.1 °C
